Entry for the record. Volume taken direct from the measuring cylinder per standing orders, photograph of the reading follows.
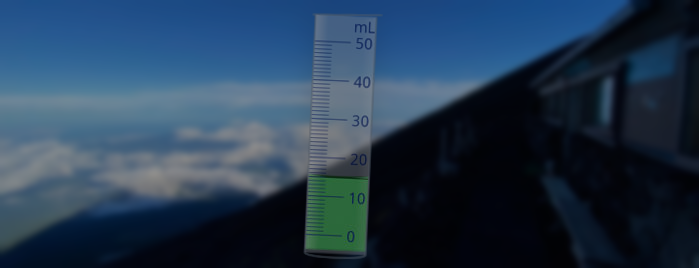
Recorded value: 15 mL
